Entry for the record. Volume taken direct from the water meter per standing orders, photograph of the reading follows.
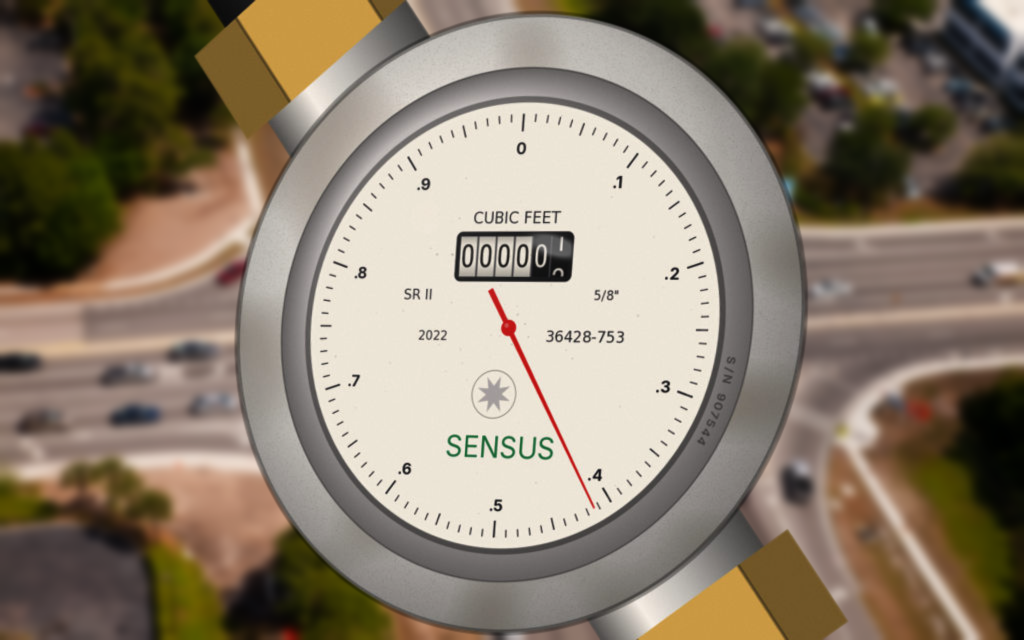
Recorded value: 1.41 ft³
